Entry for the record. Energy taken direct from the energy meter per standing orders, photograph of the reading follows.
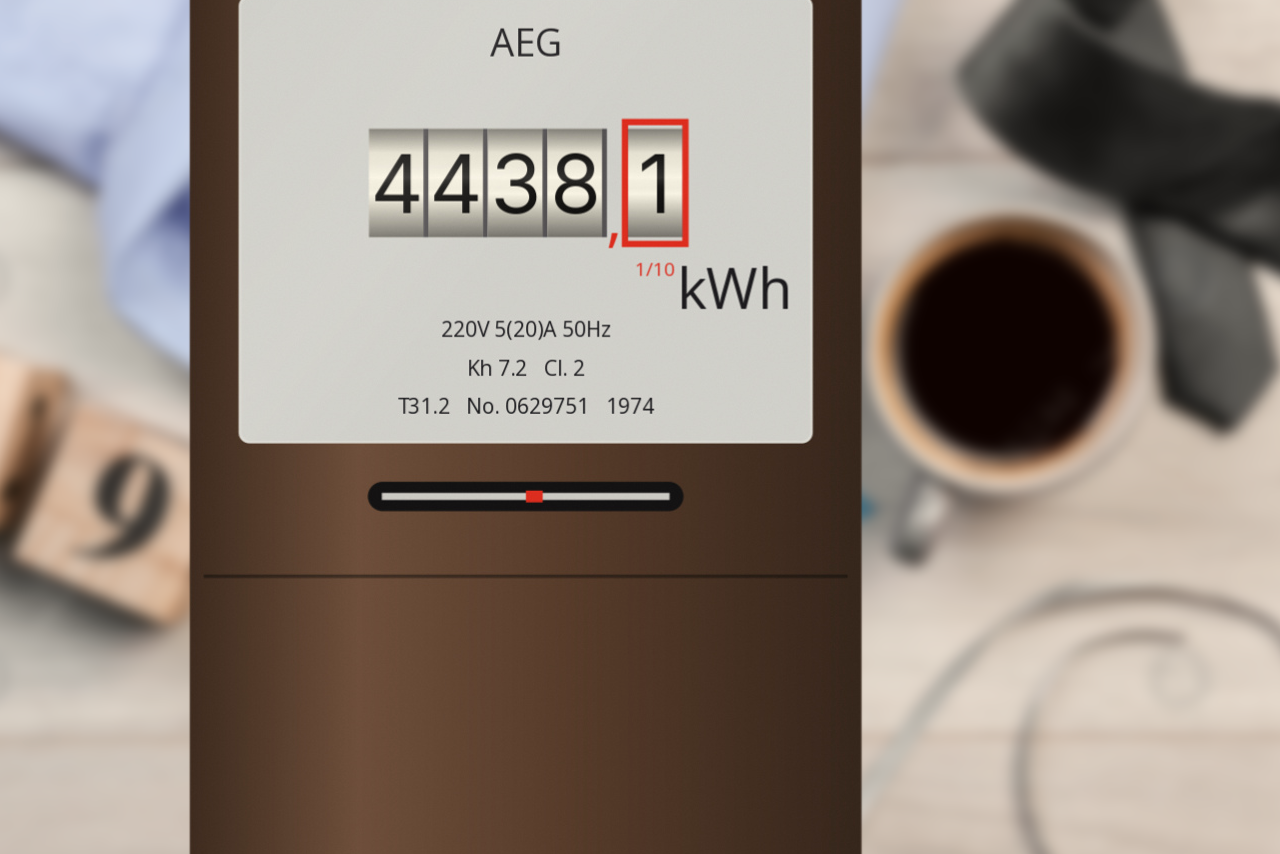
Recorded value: 4438.1 kWh
